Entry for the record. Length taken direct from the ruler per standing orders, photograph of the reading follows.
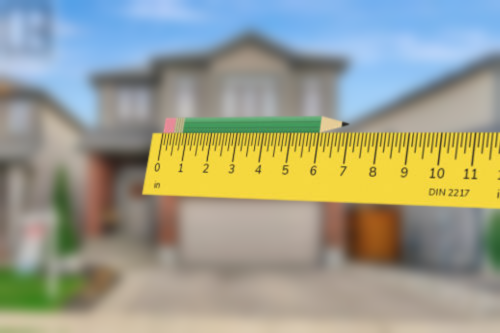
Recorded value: 7 in
